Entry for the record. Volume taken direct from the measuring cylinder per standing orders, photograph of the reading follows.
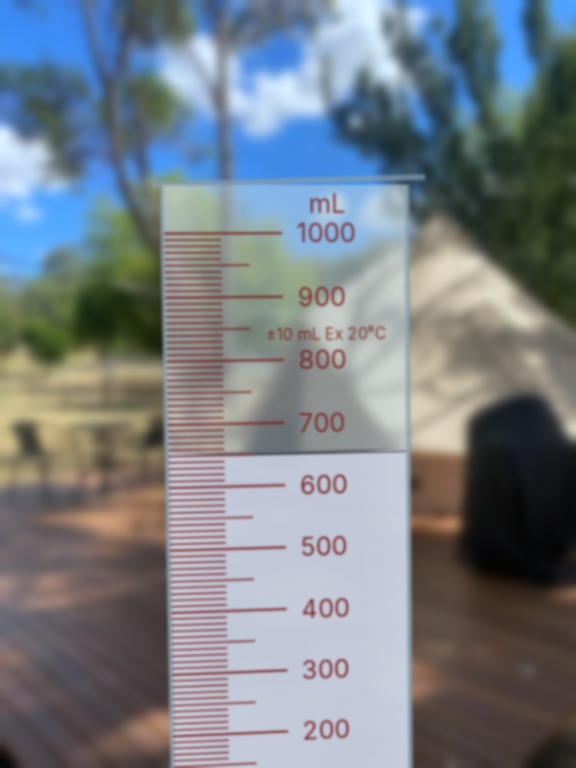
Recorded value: 650 mL
